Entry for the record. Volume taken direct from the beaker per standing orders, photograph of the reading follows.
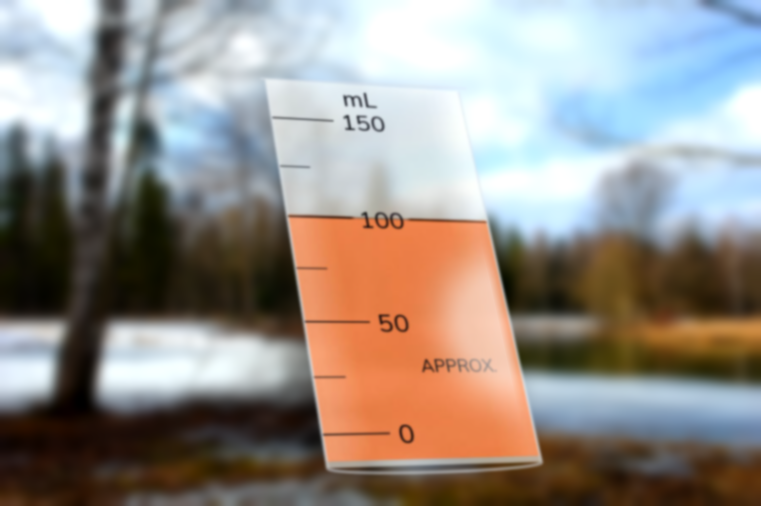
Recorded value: 100 mL
